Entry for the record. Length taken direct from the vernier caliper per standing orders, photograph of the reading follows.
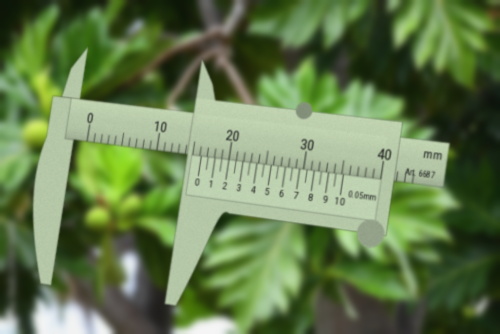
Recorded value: 16.2 mm
